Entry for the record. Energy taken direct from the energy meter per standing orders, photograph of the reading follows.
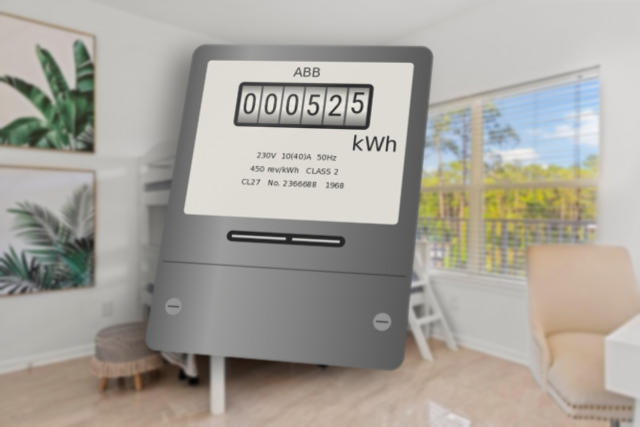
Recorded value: 525 kWh
